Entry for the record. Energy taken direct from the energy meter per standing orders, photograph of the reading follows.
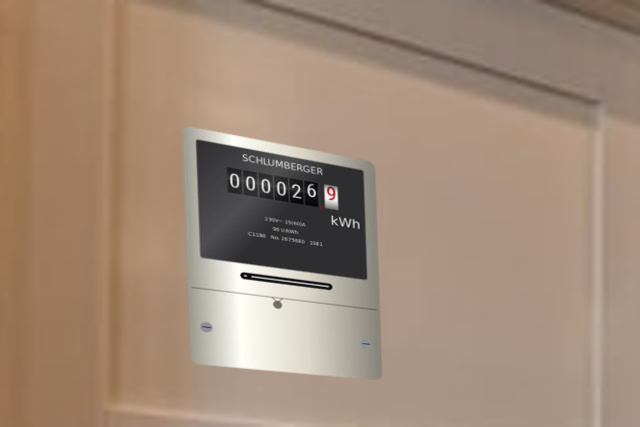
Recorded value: 26.9 kWh
